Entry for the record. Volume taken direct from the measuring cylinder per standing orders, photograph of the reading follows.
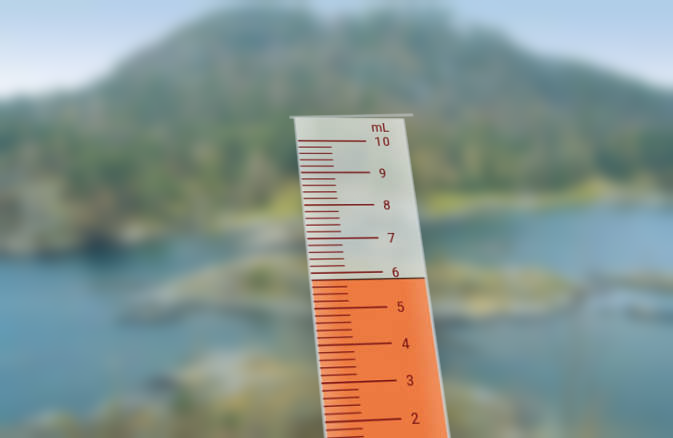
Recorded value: 5.8 mL
